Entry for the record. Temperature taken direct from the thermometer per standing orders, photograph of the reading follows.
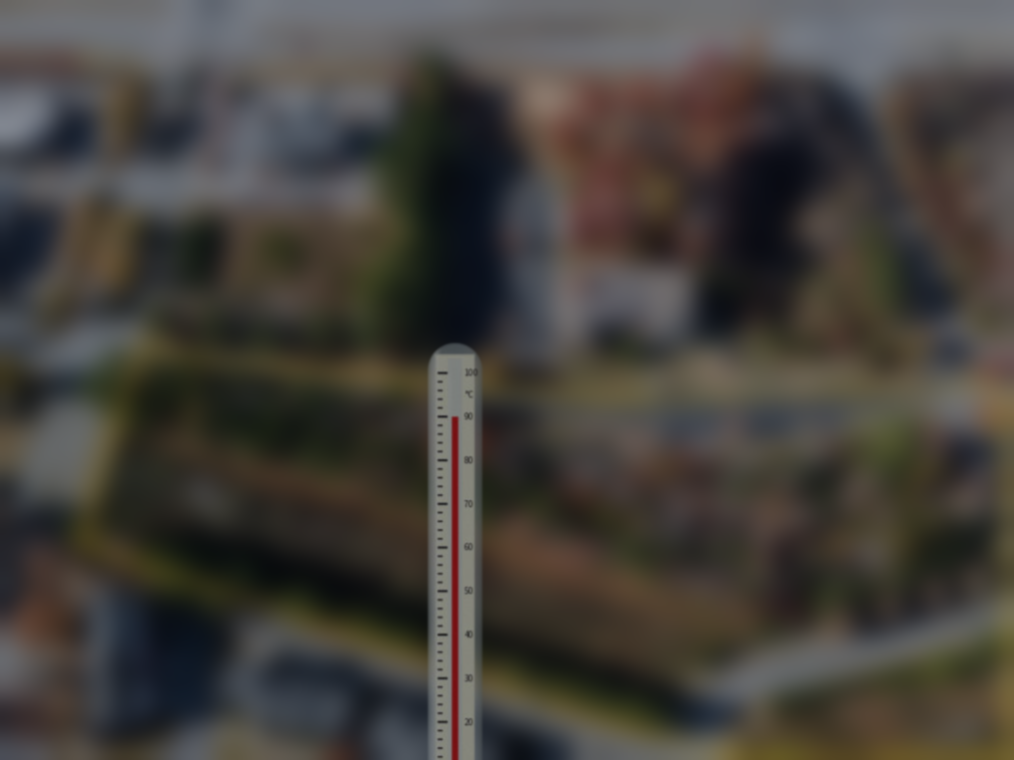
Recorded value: 90 °C
